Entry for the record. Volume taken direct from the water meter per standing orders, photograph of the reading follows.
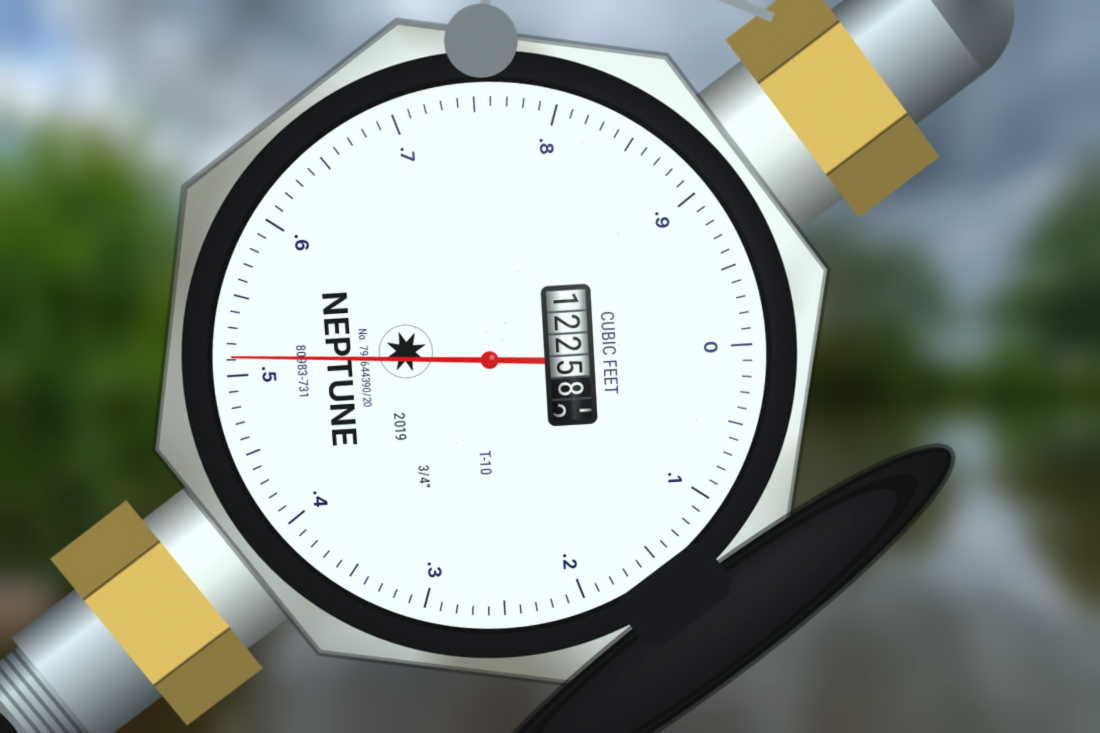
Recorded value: 122581.51 ft³
